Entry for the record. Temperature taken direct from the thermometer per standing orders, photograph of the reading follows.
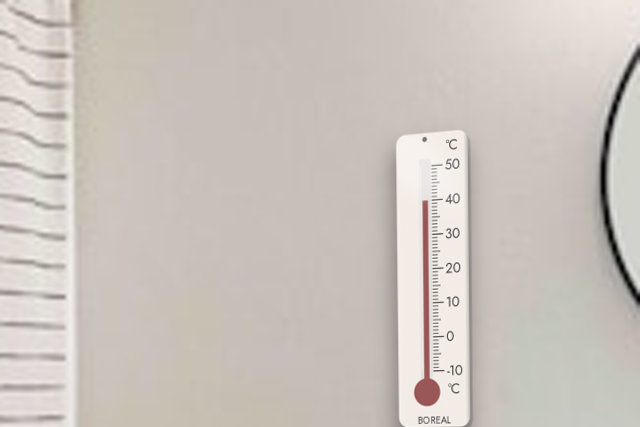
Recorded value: 40 °C
